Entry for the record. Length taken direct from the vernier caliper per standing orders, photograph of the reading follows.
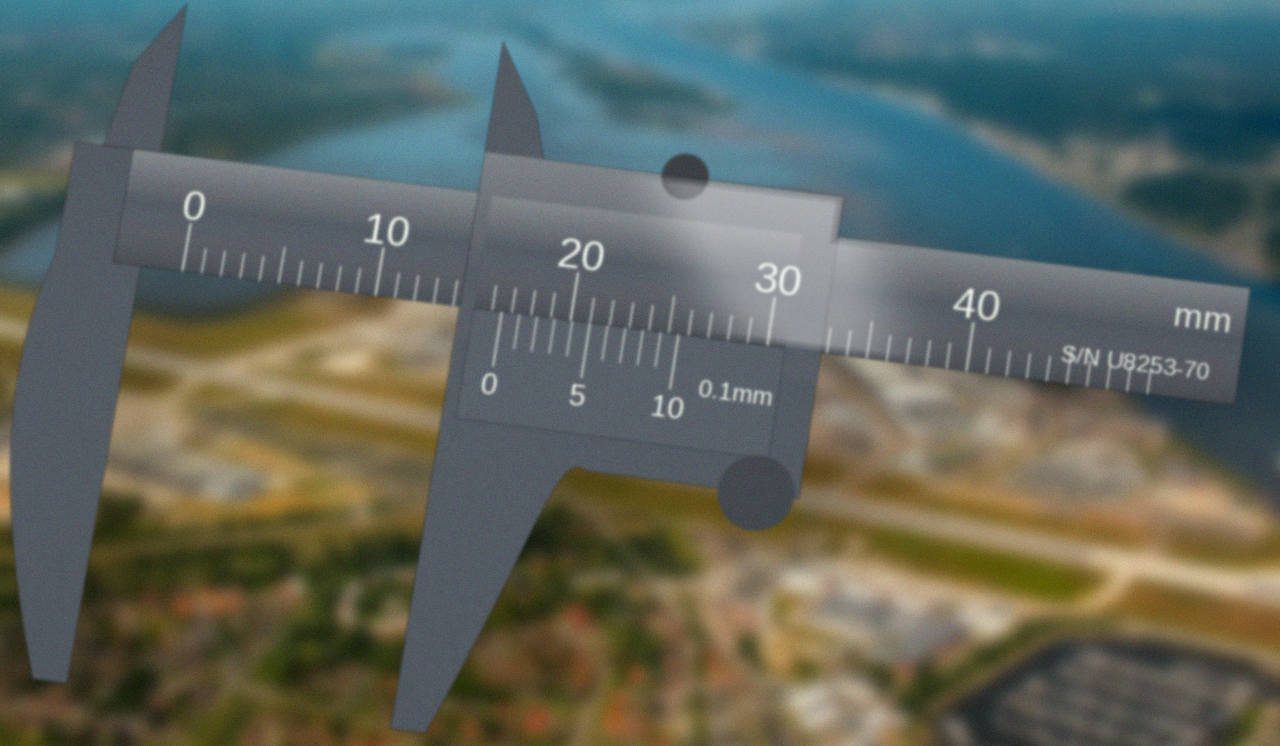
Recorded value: 16.5 mm
